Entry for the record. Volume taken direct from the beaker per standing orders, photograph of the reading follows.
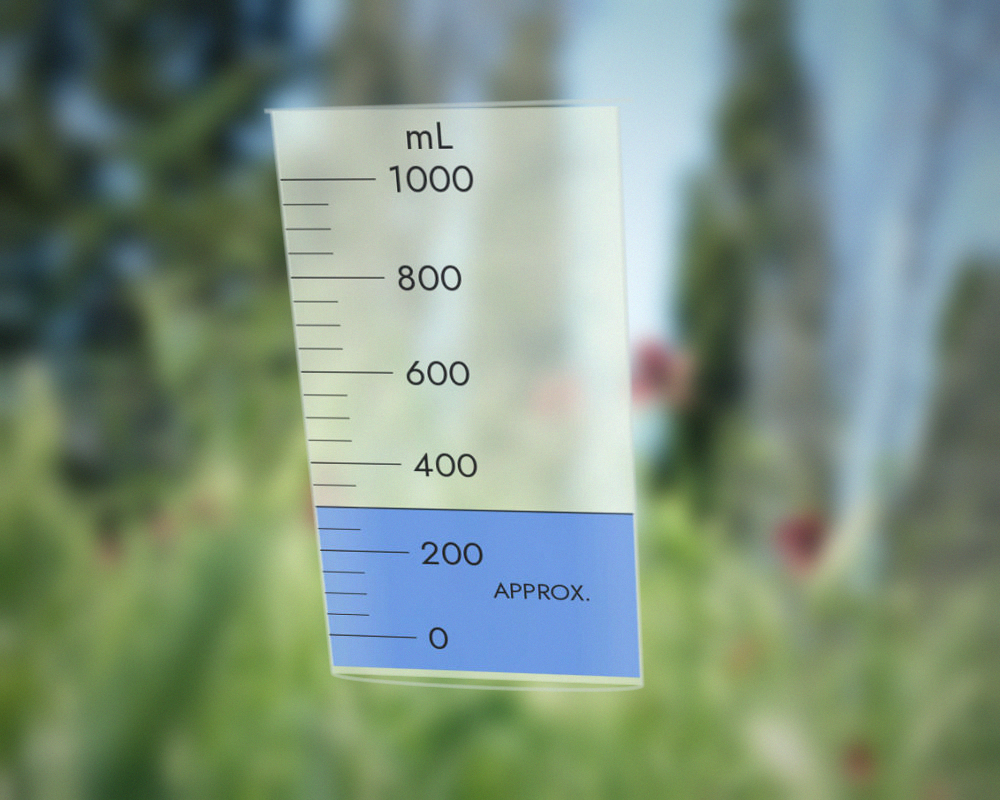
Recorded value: 300 mL
